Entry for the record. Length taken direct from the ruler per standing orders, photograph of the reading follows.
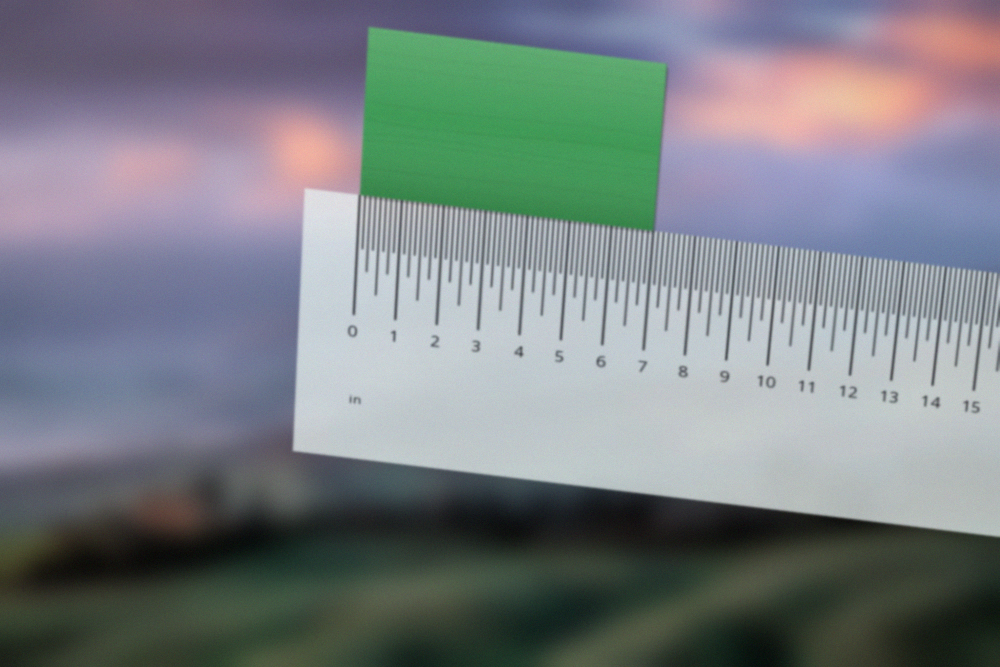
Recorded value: 7 in
